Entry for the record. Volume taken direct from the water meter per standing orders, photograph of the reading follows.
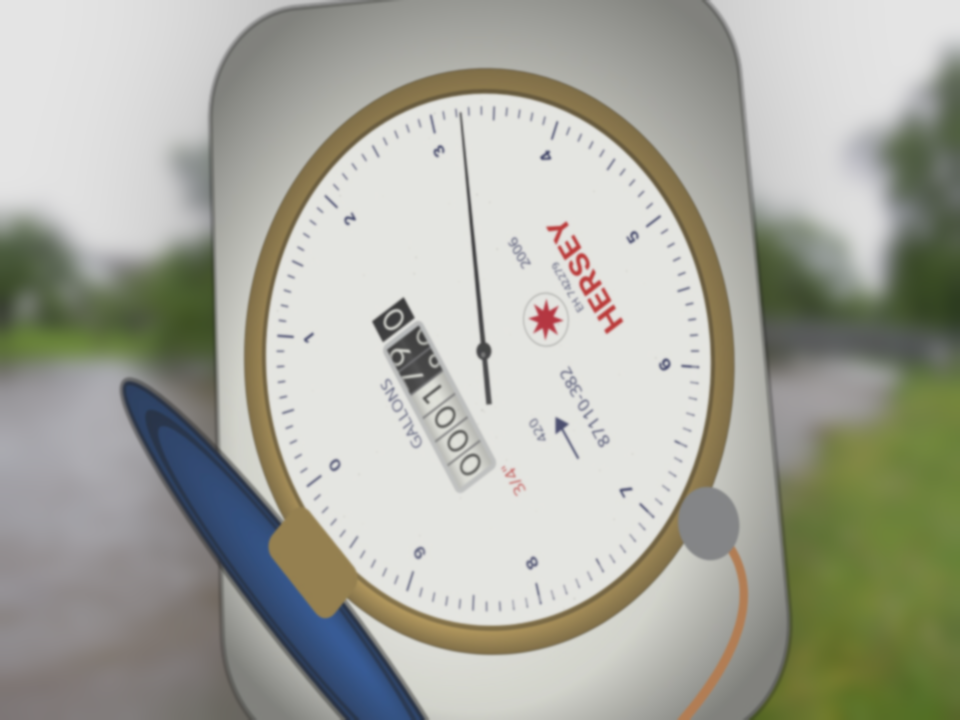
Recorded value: 1793.2 gal
